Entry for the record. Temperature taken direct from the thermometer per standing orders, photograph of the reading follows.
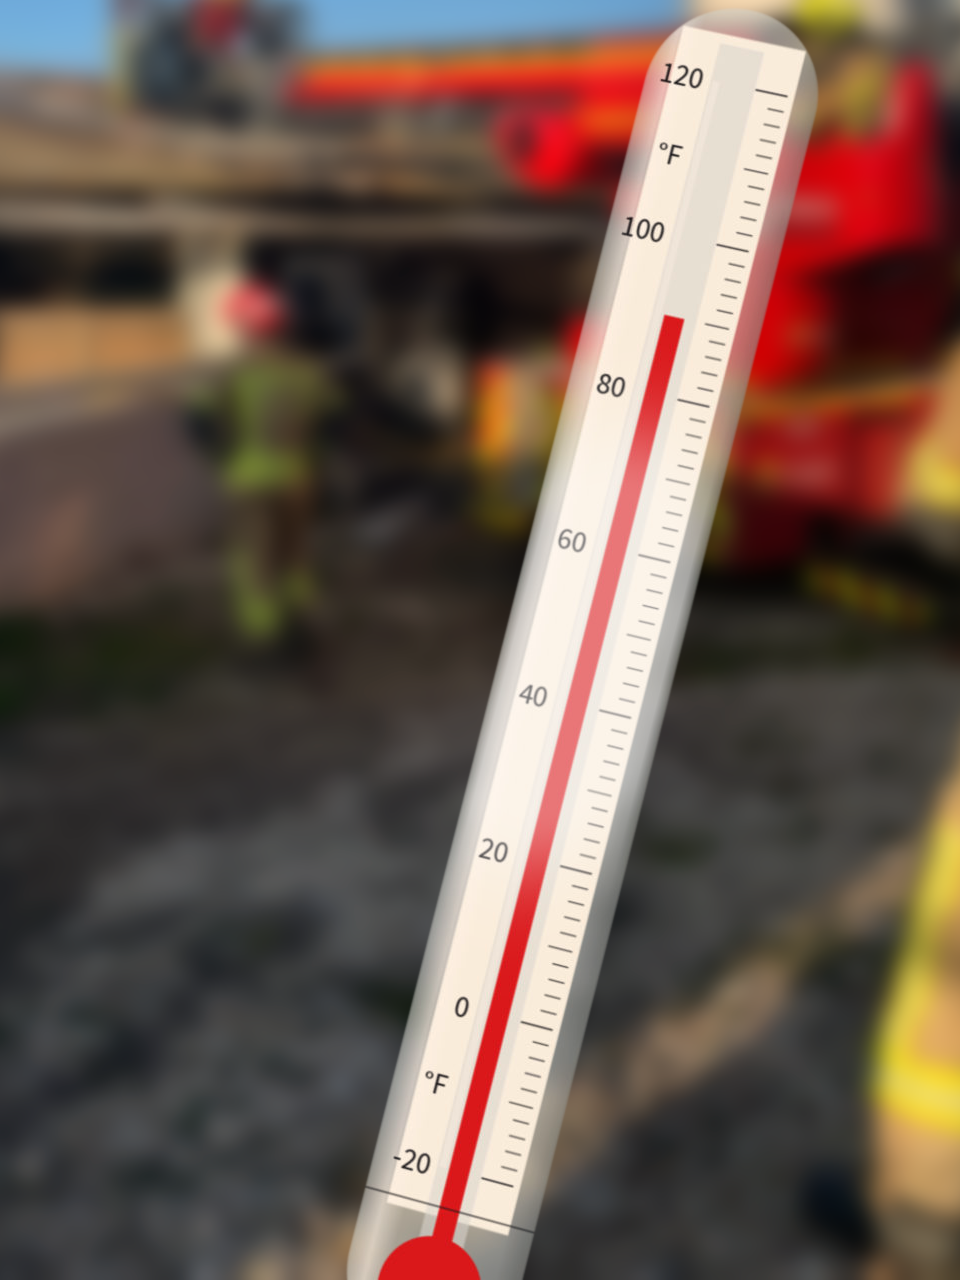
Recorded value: 90 °F
